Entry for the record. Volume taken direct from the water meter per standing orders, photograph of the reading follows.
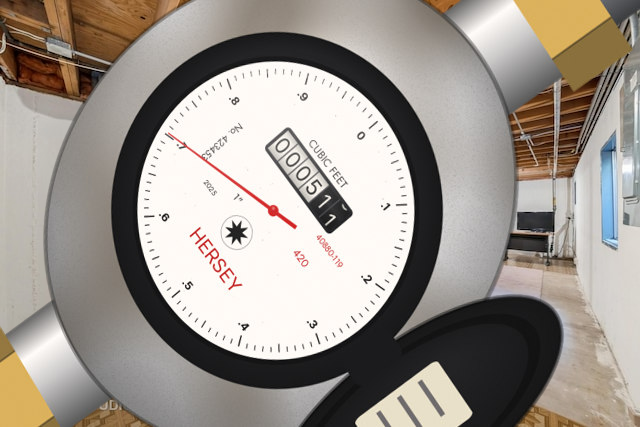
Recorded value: 510.70 ft³
